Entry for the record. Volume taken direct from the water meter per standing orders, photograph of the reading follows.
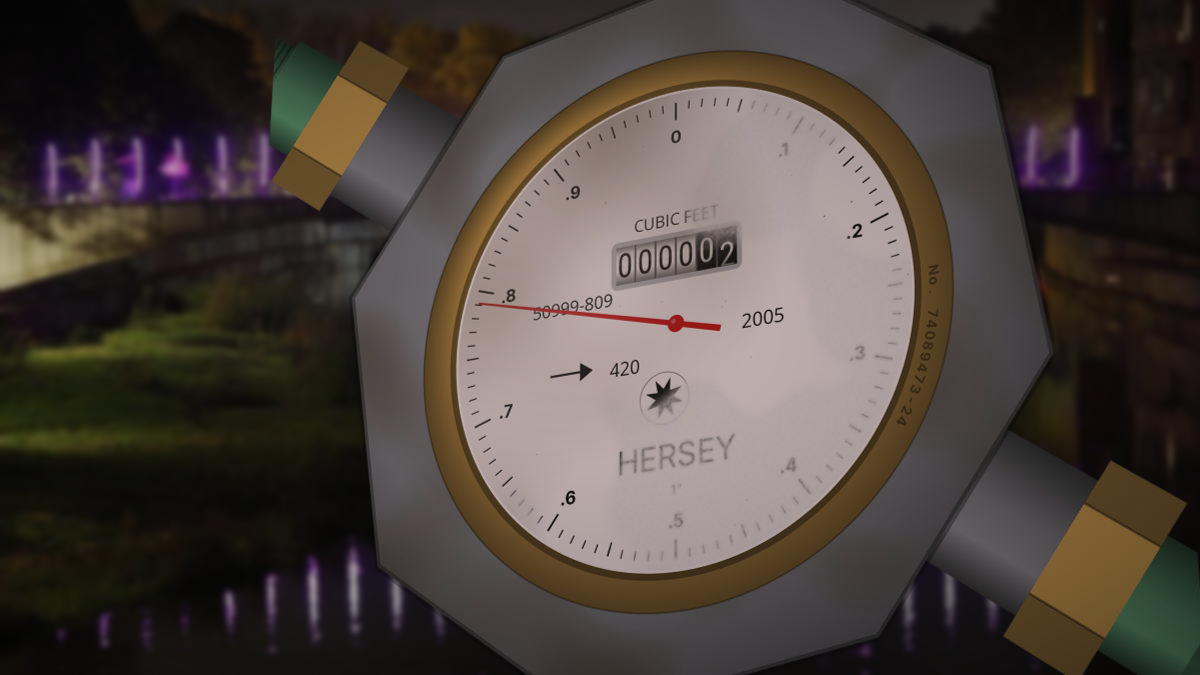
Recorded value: 1.79 ft³
